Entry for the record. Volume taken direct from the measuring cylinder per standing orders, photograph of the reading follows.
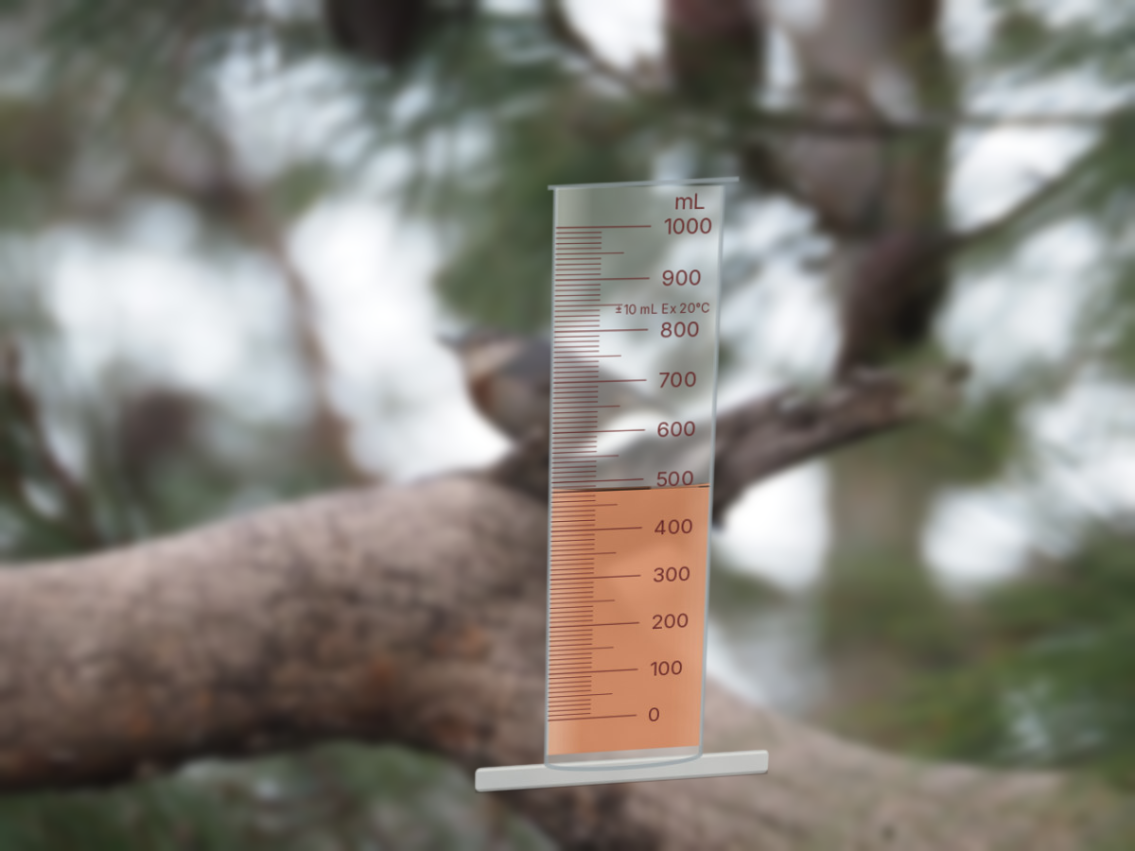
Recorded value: 480 mL
